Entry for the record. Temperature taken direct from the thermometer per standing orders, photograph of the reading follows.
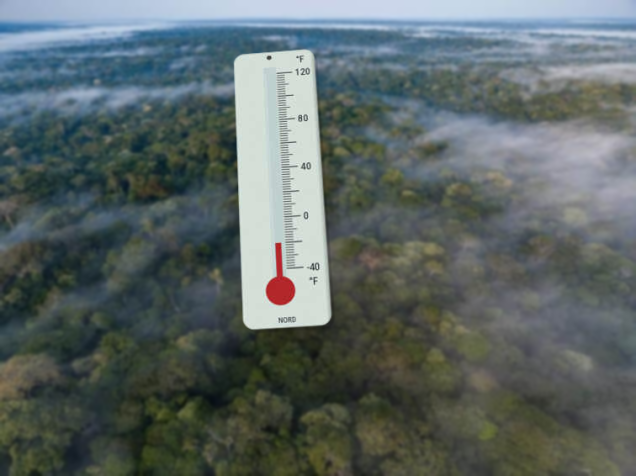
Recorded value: -20 °F
